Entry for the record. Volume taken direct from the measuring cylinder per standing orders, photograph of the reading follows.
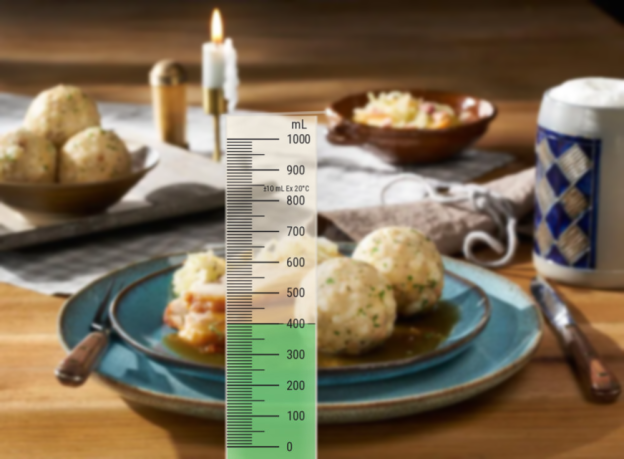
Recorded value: 400 mL
